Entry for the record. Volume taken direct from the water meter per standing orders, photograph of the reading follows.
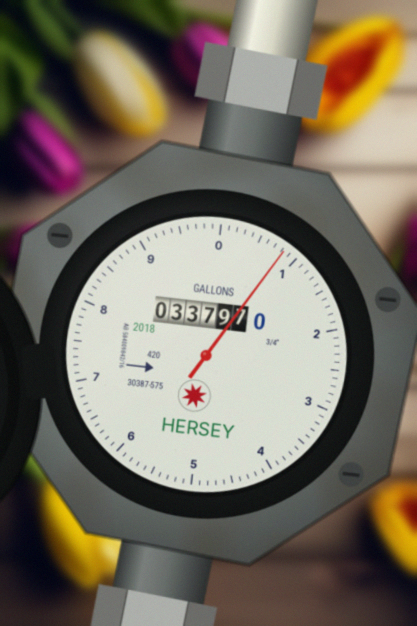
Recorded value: 337970.8 gal
